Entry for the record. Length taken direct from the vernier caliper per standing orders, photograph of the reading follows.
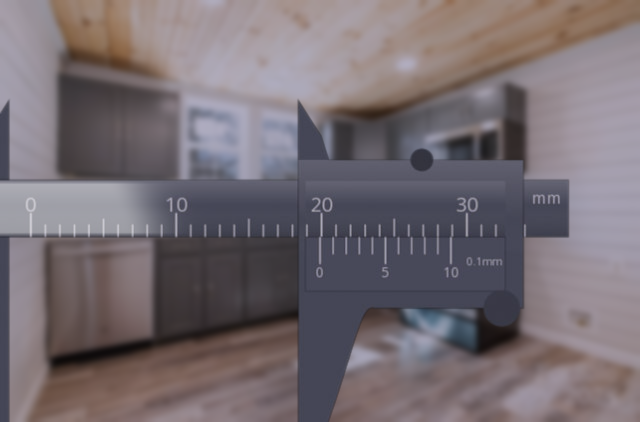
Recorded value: 19.9 mm
